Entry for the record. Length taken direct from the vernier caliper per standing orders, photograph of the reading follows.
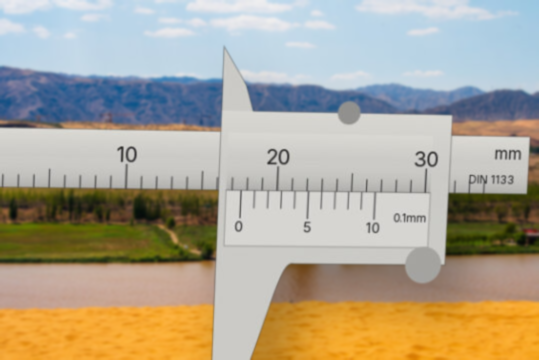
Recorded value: 17.6 mm
